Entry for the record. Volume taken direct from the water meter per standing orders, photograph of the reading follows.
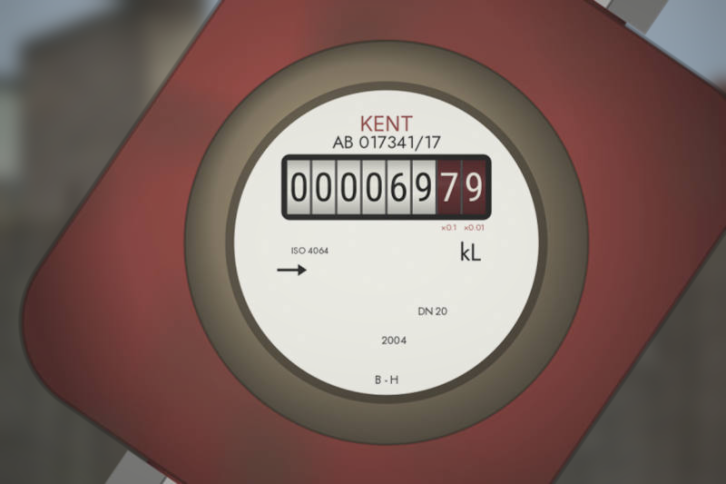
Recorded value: 69.79 kL
